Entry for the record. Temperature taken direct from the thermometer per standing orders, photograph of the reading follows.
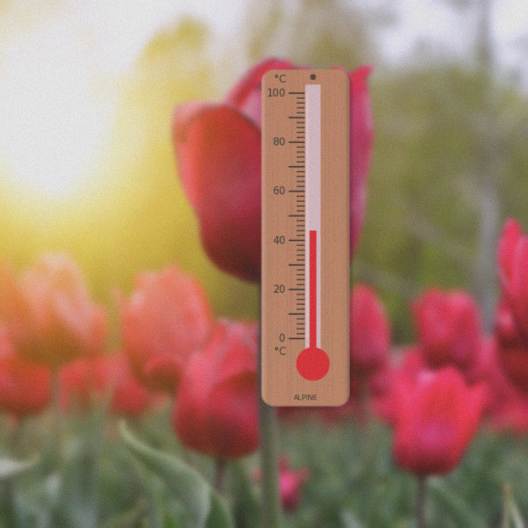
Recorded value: 44 °C
